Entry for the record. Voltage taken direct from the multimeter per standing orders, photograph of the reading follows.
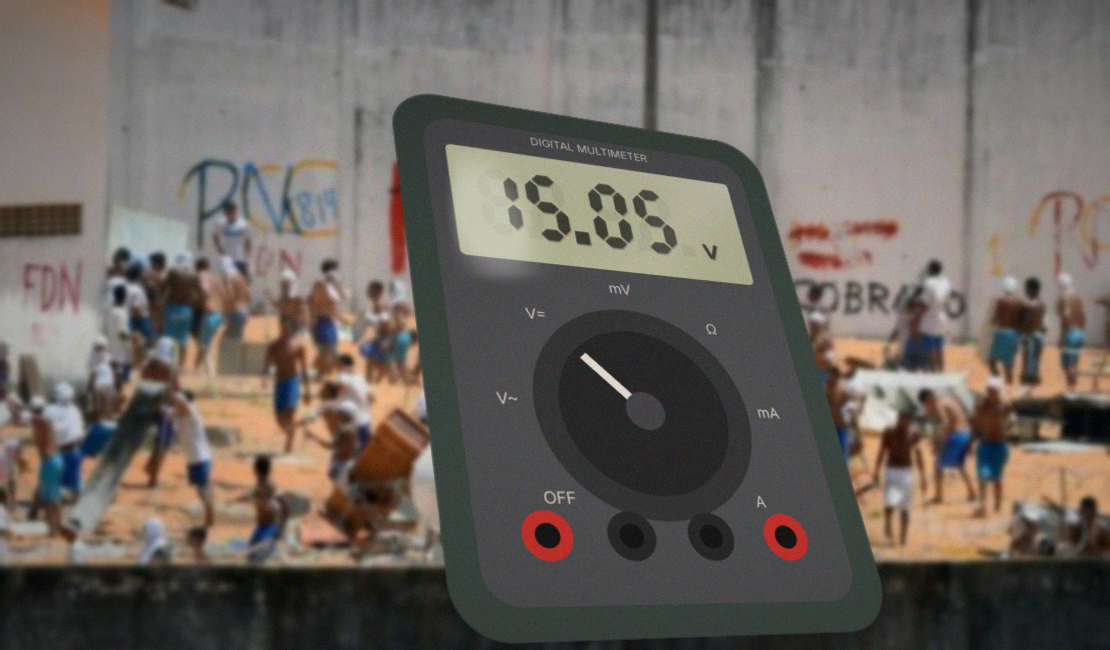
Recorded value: 15.05 V
